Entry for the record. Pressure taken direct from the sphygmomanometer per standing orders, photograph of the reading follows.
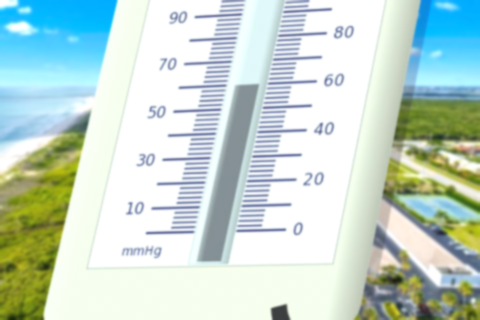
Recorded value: 60 mmHg
